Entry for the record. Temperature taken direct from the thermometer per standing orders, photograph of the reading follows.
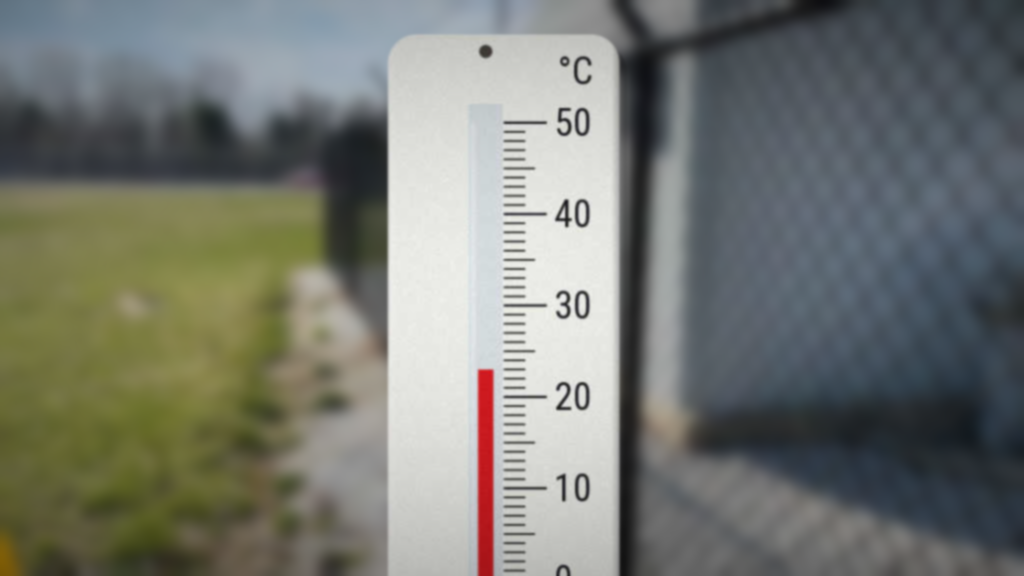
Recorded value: 23 °C
